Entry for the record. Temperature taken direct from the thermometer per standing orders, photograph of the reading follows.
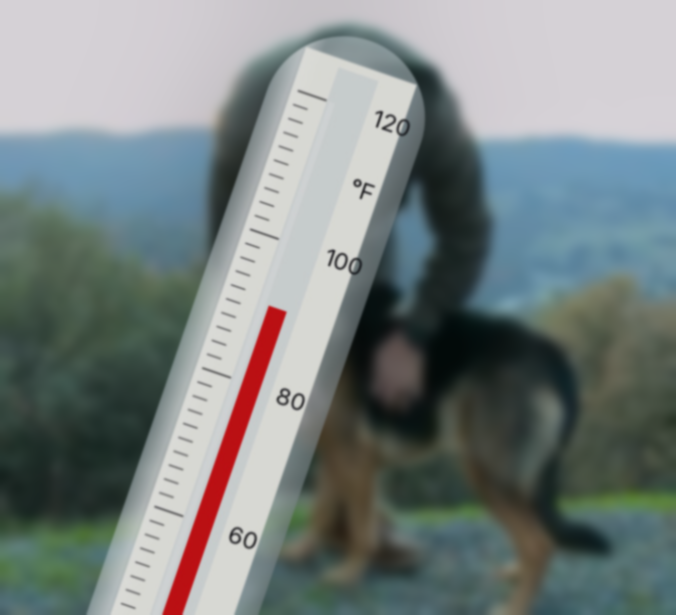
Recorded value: 91 °F
